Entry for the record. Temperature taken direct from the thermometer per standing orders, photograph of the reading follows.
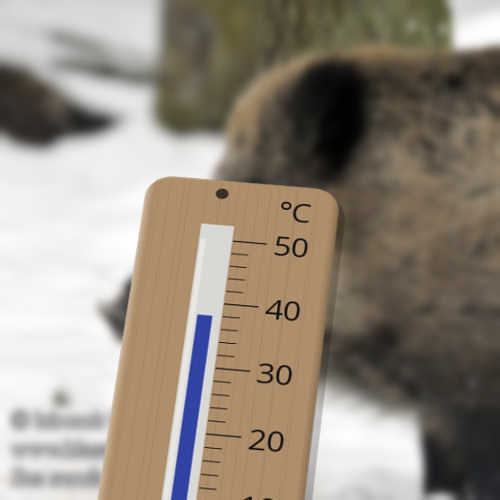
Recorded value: 38 °C
